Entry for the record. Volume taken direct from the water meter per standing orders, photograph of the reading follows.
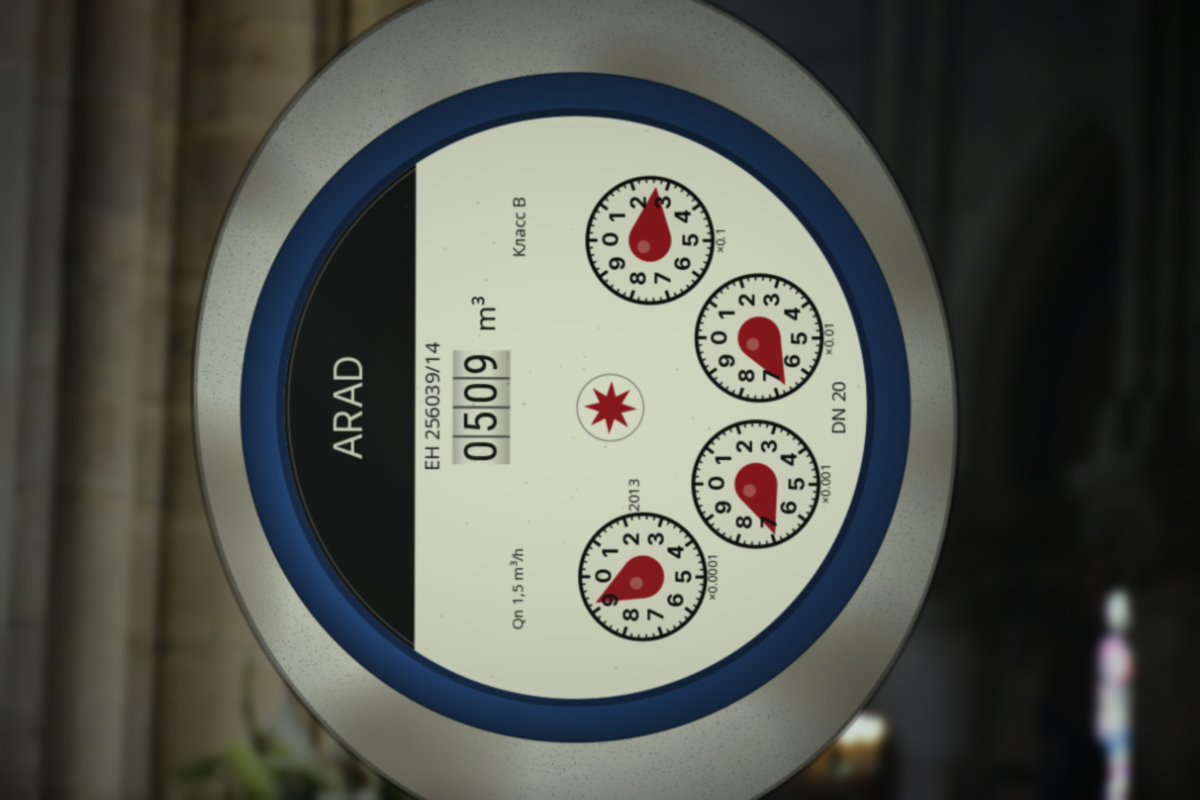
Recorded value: 509.2669 m³
